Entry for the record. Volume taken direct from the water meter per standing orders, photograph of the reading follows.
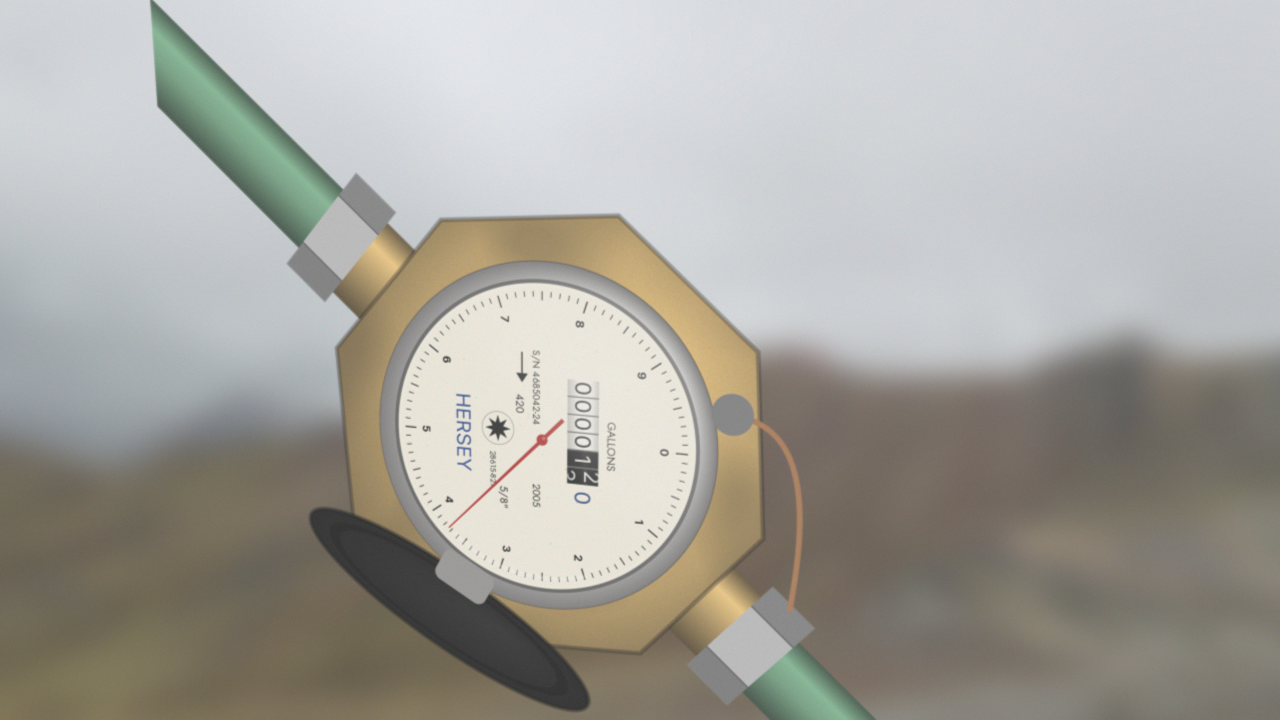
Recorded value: 123.7 gal
